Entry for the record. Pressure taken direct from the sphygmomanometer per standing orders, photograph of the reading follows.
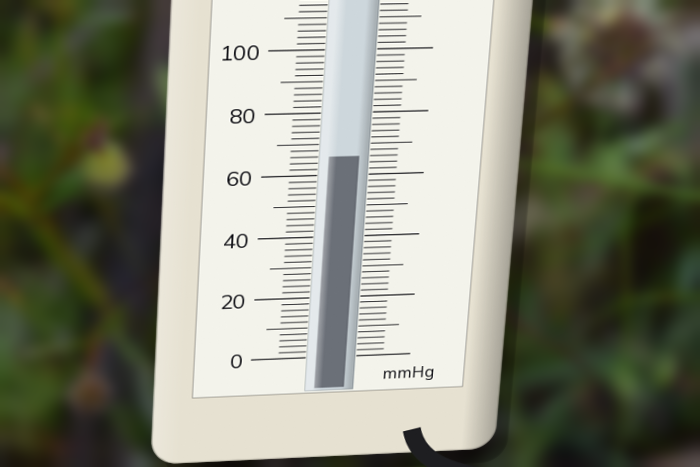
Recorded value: 66 mmHg
